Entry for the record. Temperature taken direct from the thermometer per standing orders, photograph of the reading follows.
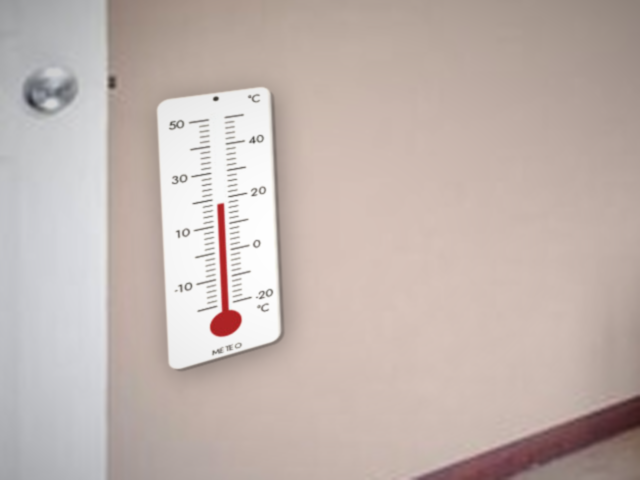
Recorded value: 18 °C
